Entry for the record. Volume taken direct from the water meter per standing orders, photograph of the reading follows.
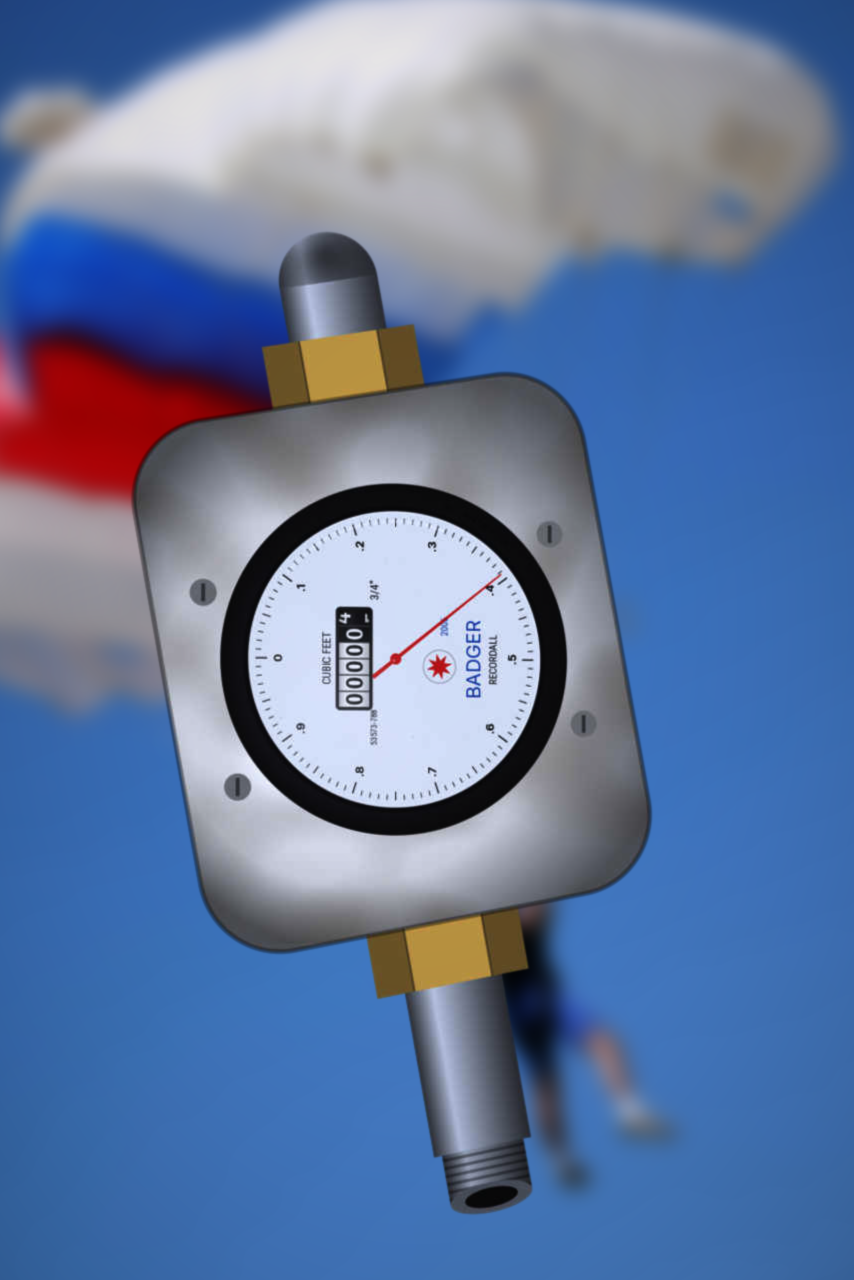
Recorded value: 4.39 ft³
